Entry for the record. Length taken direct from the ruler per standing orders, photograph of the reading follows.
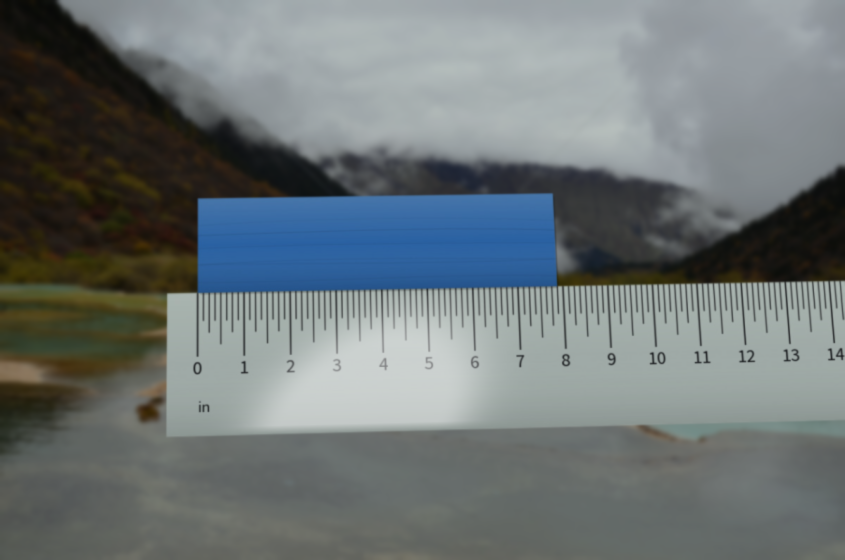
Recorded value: 7.875 in
